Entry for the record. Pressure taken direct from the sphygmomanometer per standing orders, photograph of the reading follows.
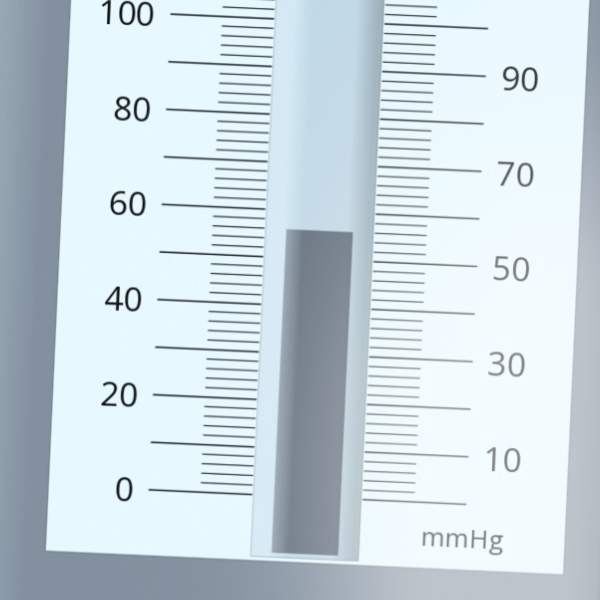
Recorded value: 56 mmHg
